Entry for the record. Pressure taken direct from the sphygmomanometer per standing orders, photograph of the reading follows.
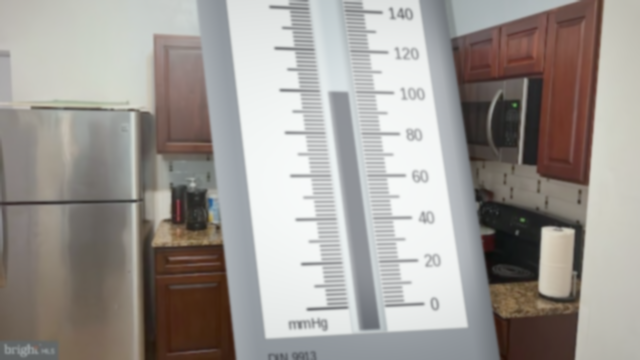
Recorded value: 100 mmHg
